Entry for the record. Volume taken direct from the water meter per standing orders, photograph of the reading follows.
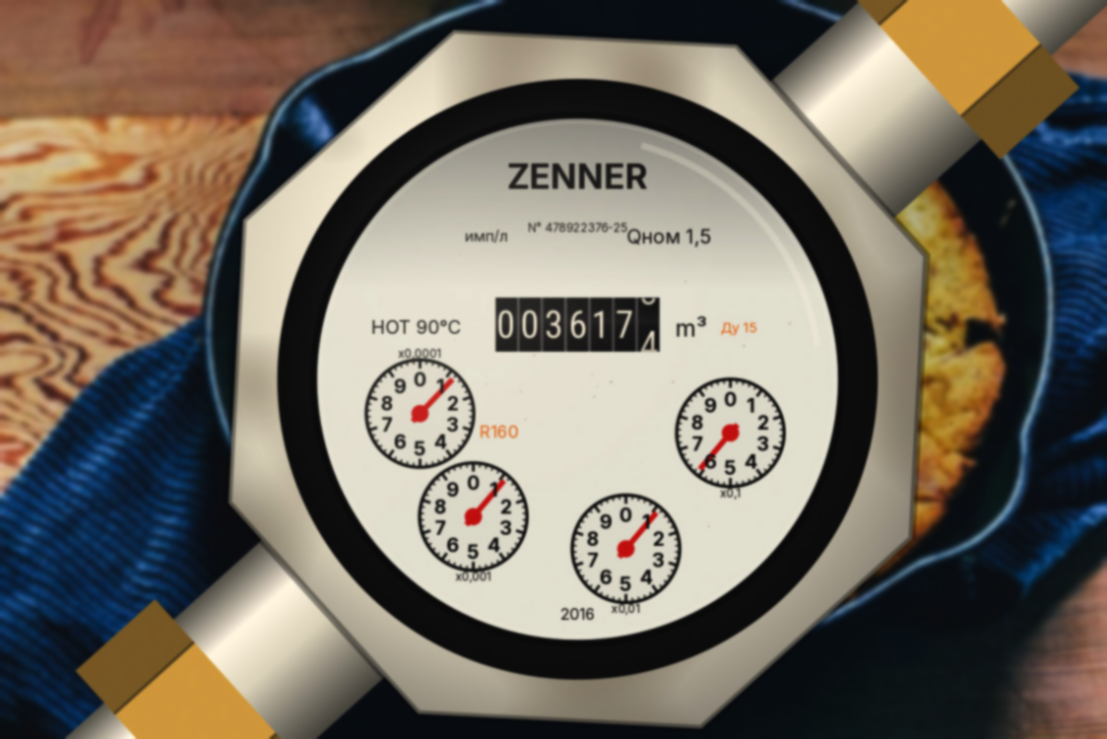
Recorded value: 36173.6111 m³
